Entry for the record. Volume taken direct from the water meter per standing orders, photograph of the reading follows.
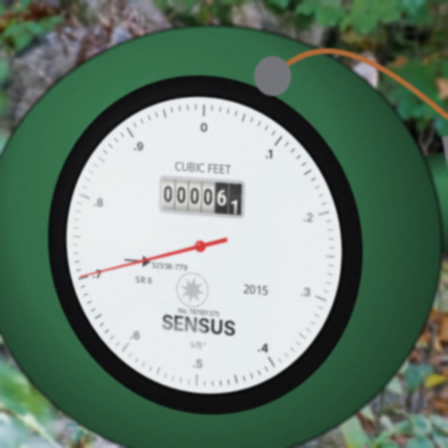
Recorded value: 60.70 ft³
